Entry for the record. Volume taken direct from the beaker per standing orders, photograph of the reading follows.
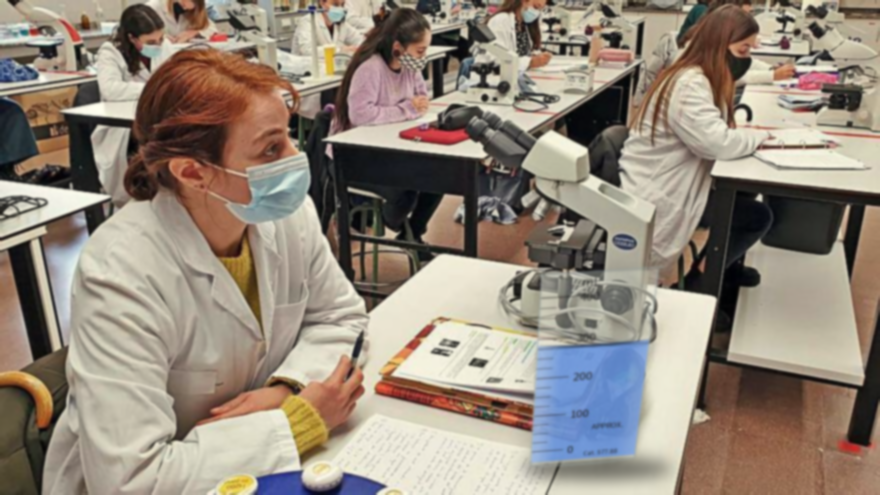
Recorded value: 275 mL
